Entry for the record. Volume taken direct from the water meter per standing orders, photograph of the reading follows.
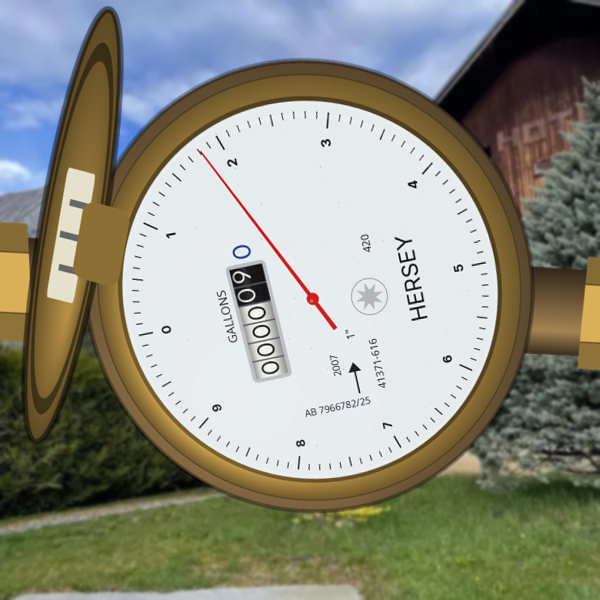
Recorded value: 91.8 gal
